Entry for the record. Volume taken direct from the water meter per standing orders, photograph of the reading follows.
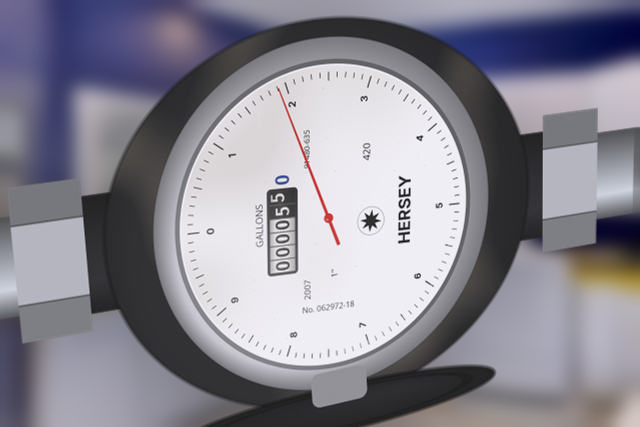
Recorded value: 551.9 gal
